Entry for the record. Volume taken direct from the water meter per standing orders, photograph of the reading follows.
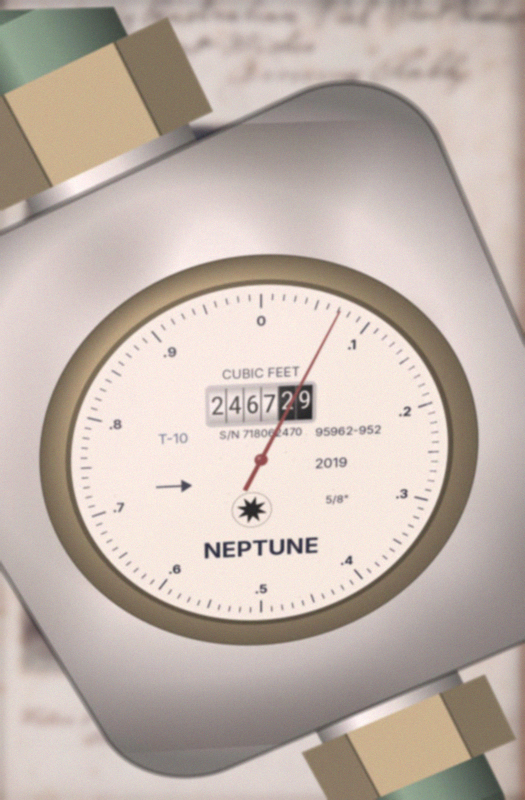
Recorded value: 246729.07 ft³
